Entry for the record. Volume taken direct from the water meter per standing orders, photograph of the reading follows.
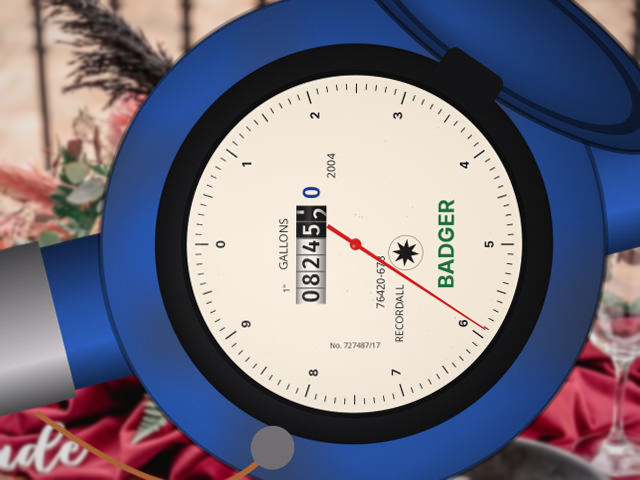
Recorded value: 824515.9 gal
